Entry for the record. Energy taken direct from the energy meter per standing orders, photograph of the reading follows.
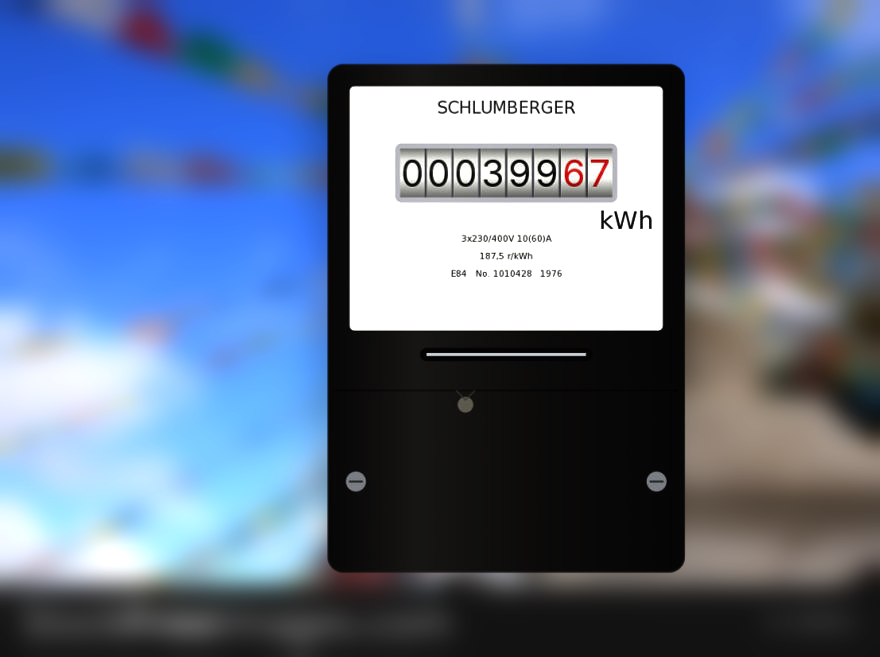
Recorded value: 399.67 kWh
